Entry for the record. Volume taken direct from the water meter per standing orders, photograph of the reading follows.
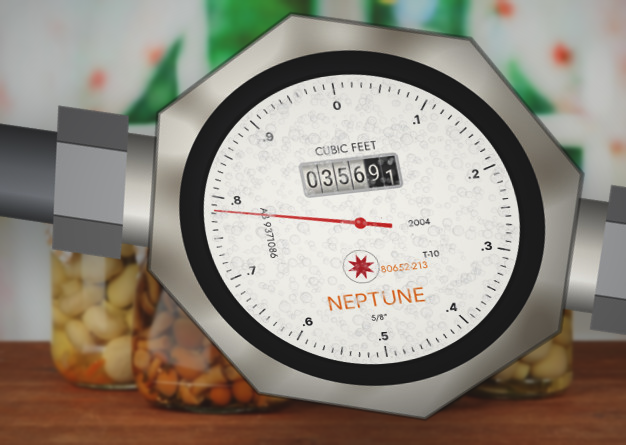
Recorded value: 35690.78 ft³
